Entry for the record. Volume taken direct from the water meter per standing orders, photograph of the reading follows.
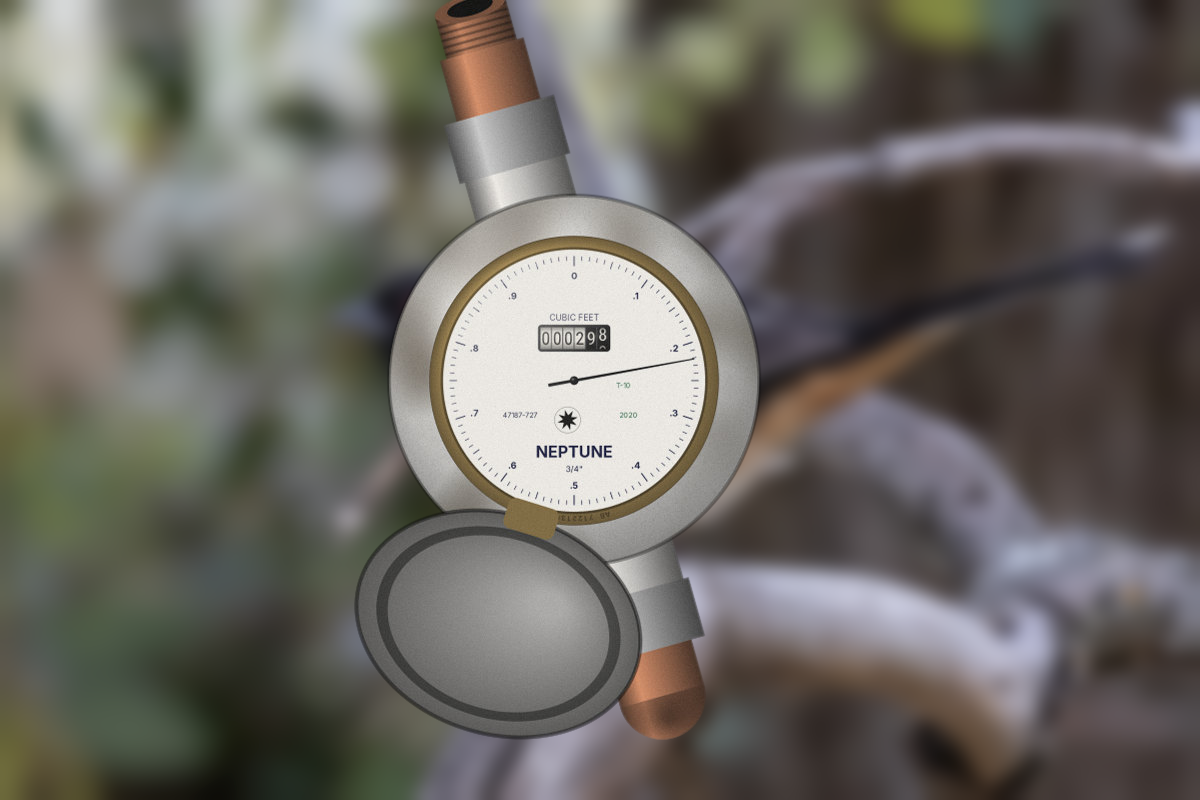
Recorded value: 298.22 ft³
